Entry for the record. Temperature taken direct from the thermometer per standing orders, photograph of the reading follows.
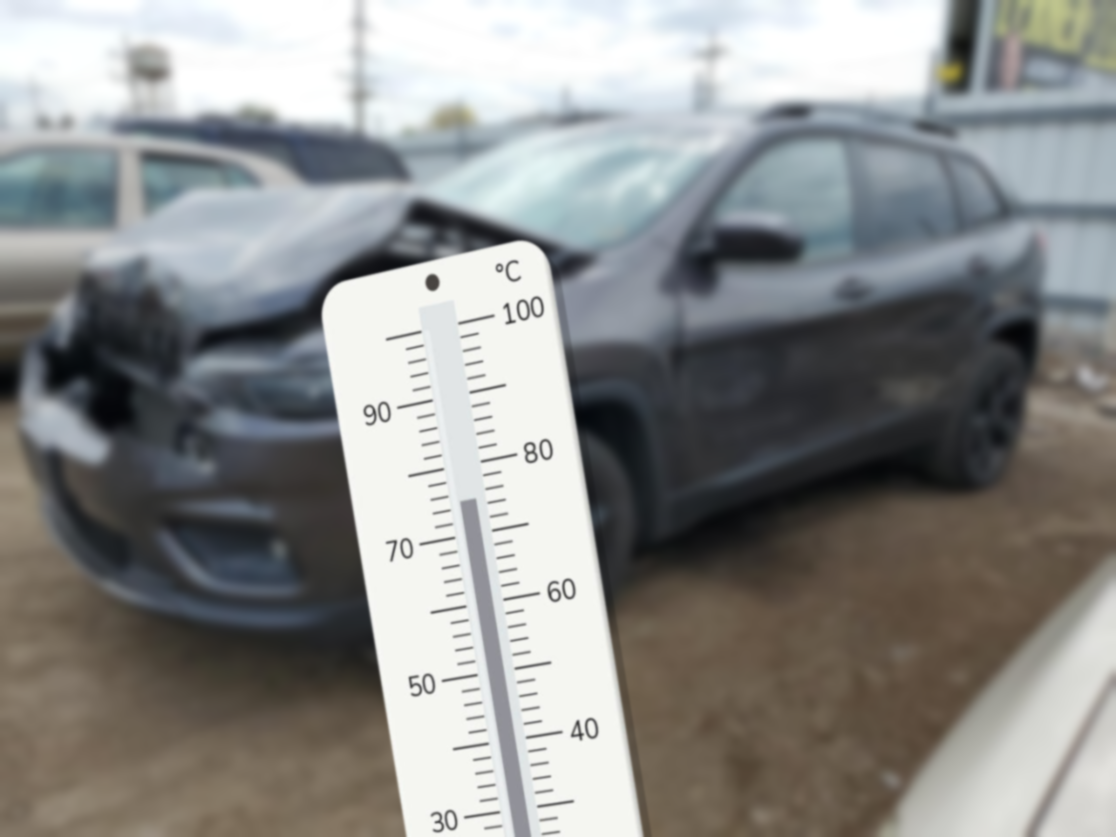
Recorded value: 75 °C
